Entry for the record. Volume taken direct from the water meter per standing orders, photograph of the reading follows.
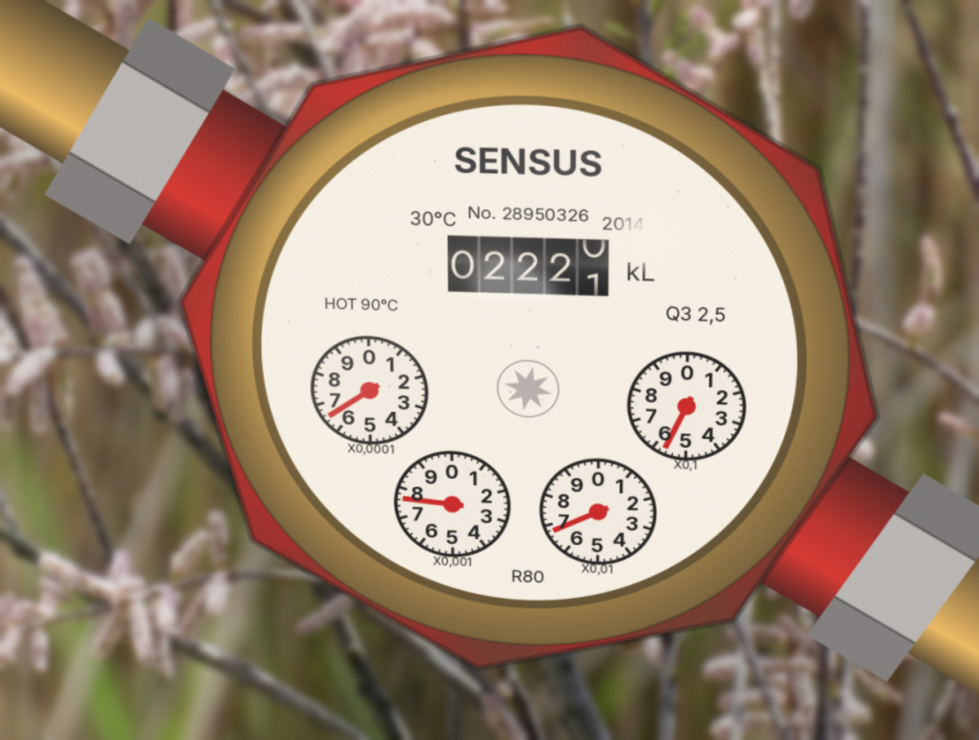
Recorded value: 2220.5676 kL
